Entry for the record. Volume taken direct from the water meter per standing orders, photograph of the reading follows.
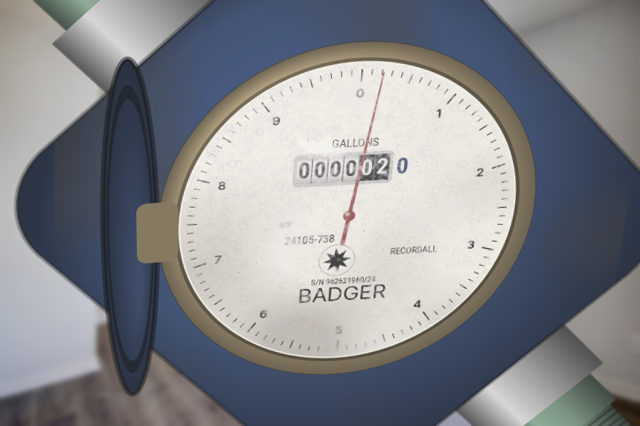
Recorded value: 20.2 gal
